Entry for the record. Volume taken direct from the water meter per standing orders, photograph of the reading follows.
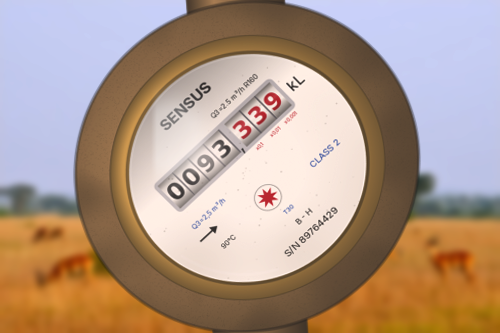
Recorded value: 93.339 kL
